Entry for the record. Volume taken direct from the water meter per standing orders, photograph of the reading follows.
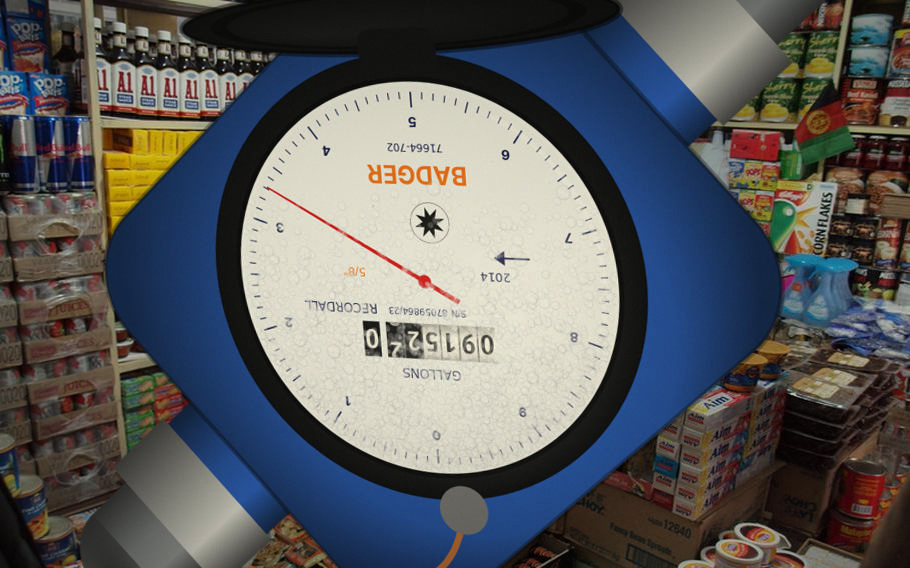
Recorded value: 915223.3 gal
